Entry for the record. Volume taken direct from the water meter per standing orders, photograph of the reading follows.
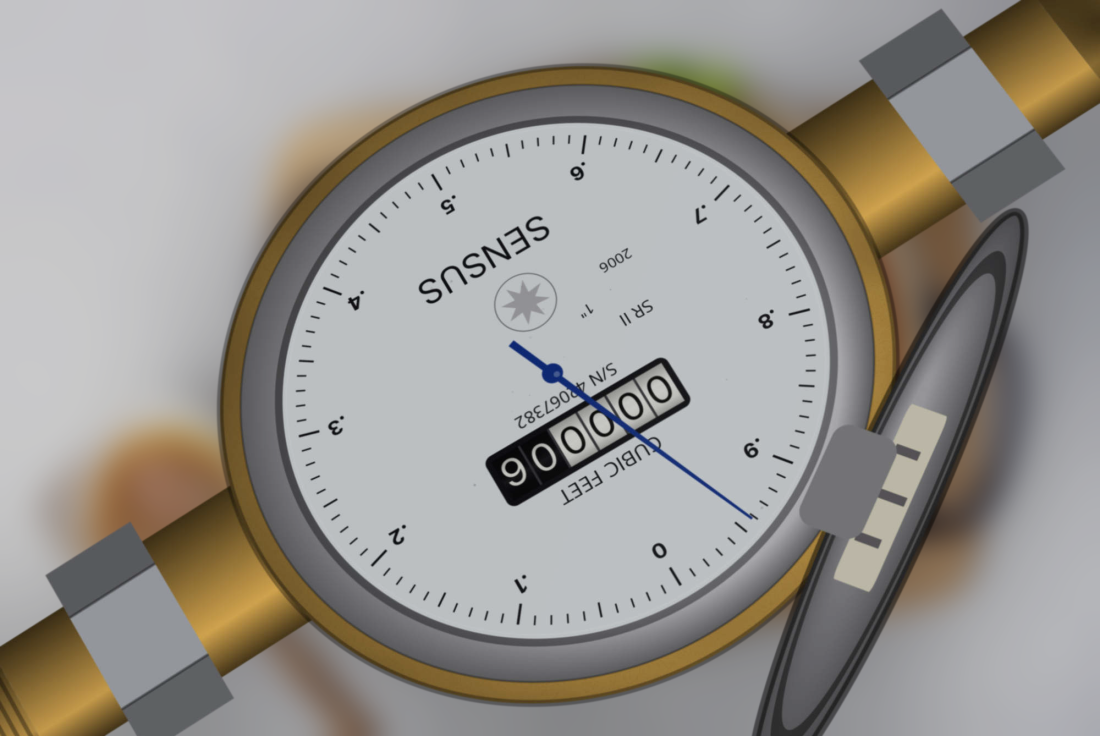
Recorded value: 5.94 ft³
